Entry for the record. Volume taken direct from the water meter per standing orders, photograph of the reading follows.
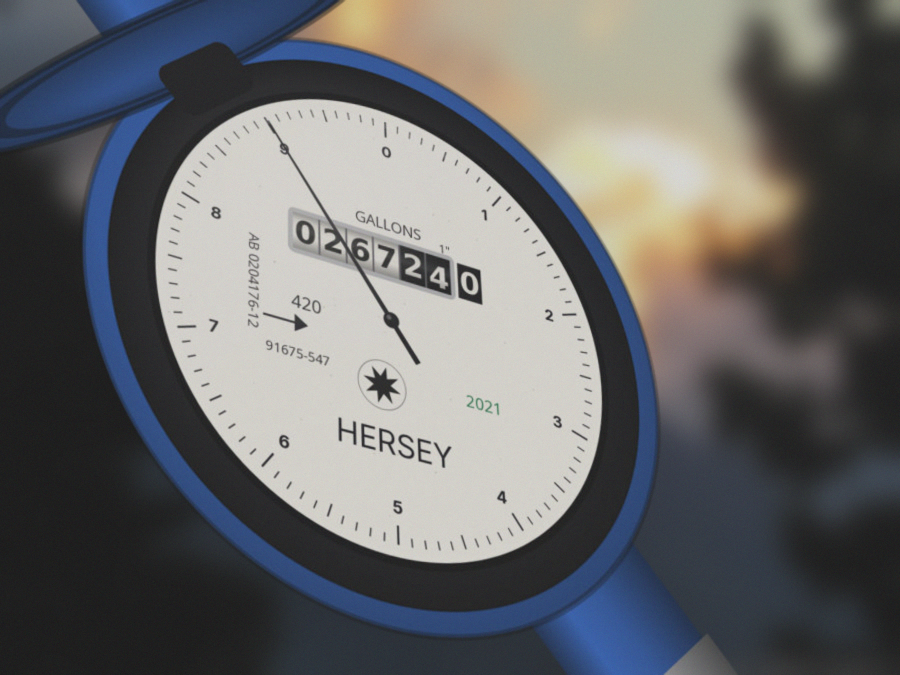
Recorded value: 267239.0 gal
